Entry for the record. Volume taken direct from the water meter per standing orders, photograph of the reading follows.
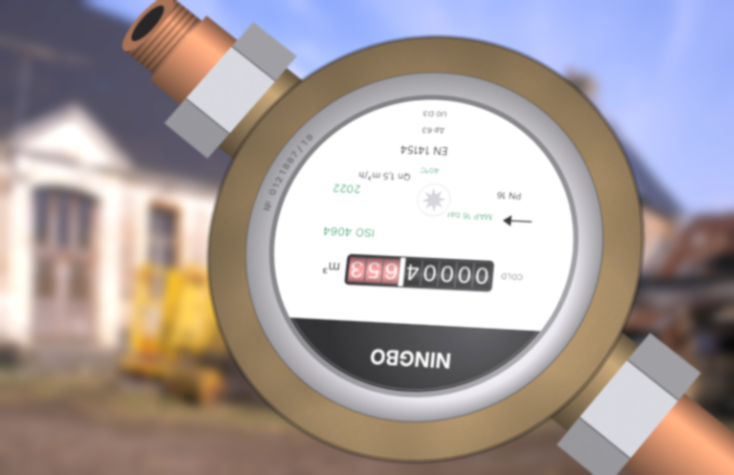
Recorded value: 4.653 m³
